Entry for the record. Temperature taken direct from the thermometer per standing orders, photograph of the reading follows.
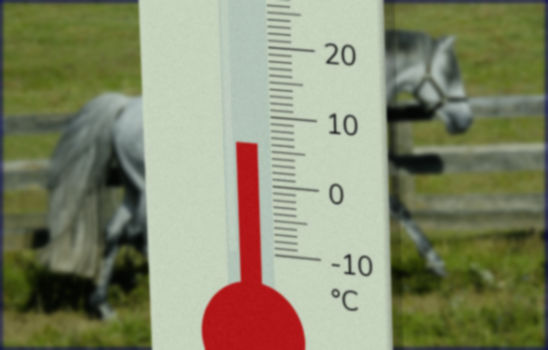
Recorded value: 6 °C
